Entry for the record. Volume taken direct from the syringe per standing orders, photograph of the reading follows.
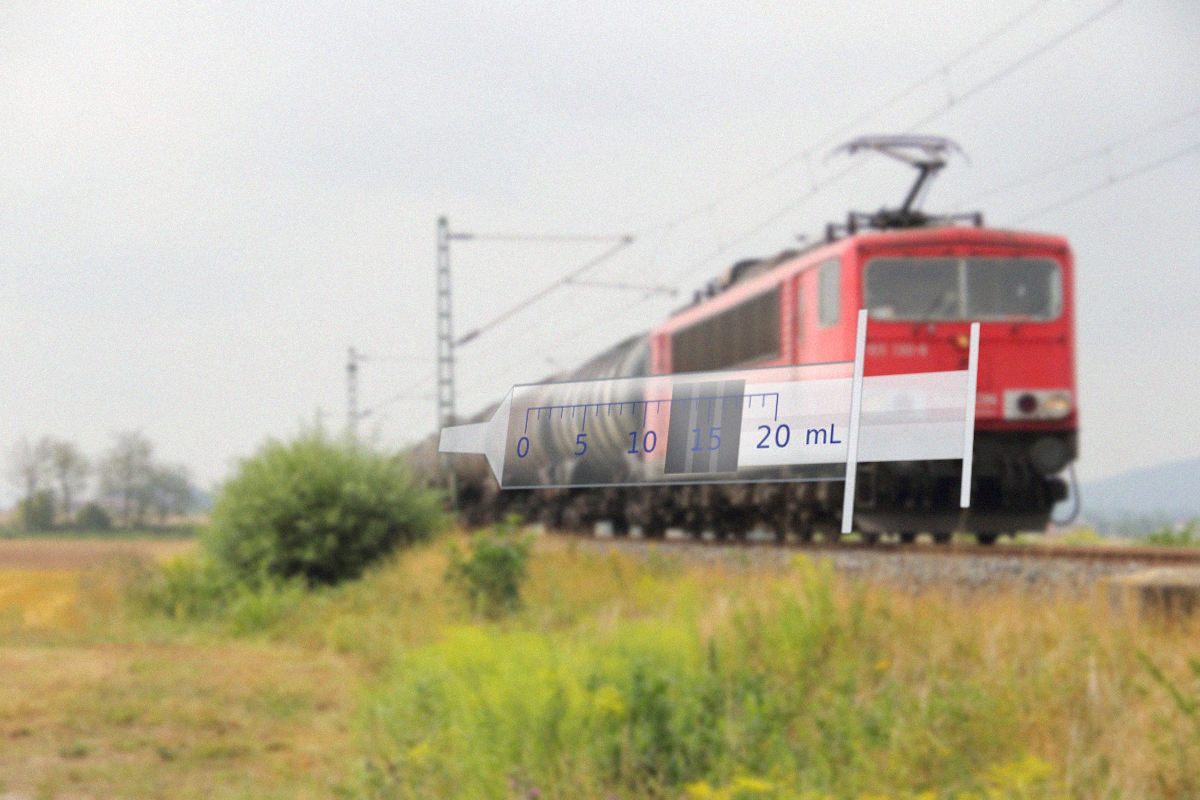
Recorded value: 12 mL
